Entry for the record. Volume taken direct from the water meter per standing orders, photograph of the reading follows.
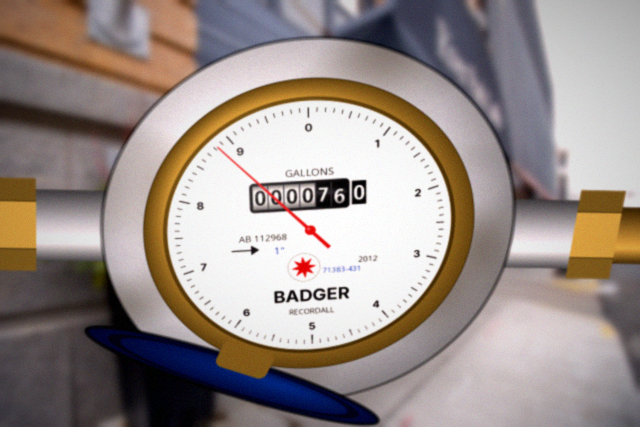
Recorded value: 758.8 gal
